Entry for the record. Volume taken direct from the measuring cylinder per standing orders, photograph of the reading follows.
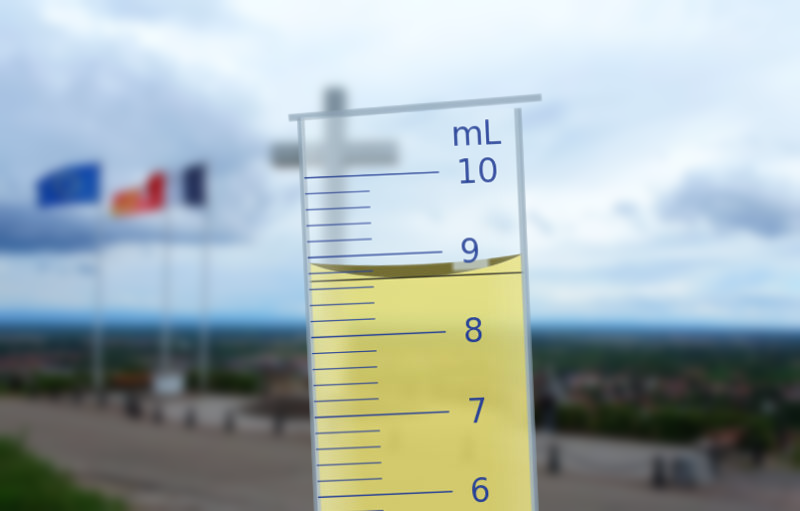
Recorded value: 8.7 mL
